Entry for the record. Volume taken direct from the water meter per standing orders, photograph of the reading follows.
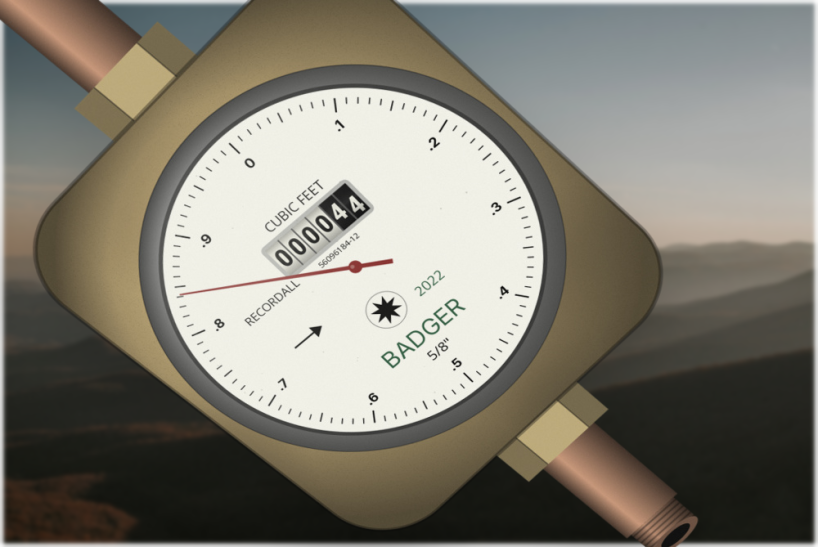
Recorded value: 43.84 ft³
